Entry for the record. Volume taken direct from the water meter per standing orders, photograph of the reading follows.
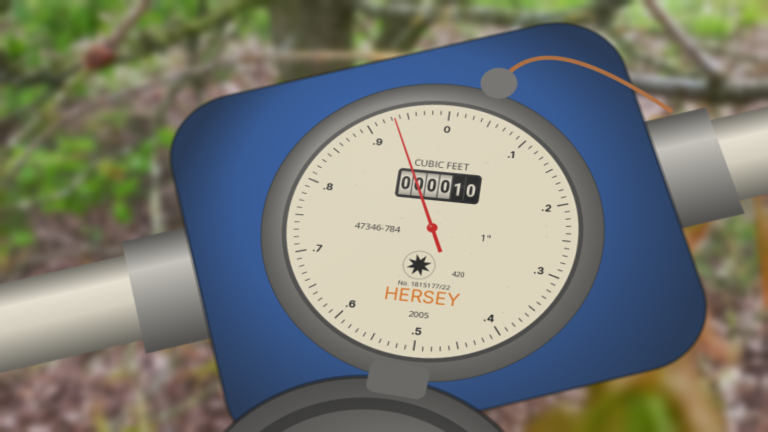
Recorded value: 9.93 ft³
